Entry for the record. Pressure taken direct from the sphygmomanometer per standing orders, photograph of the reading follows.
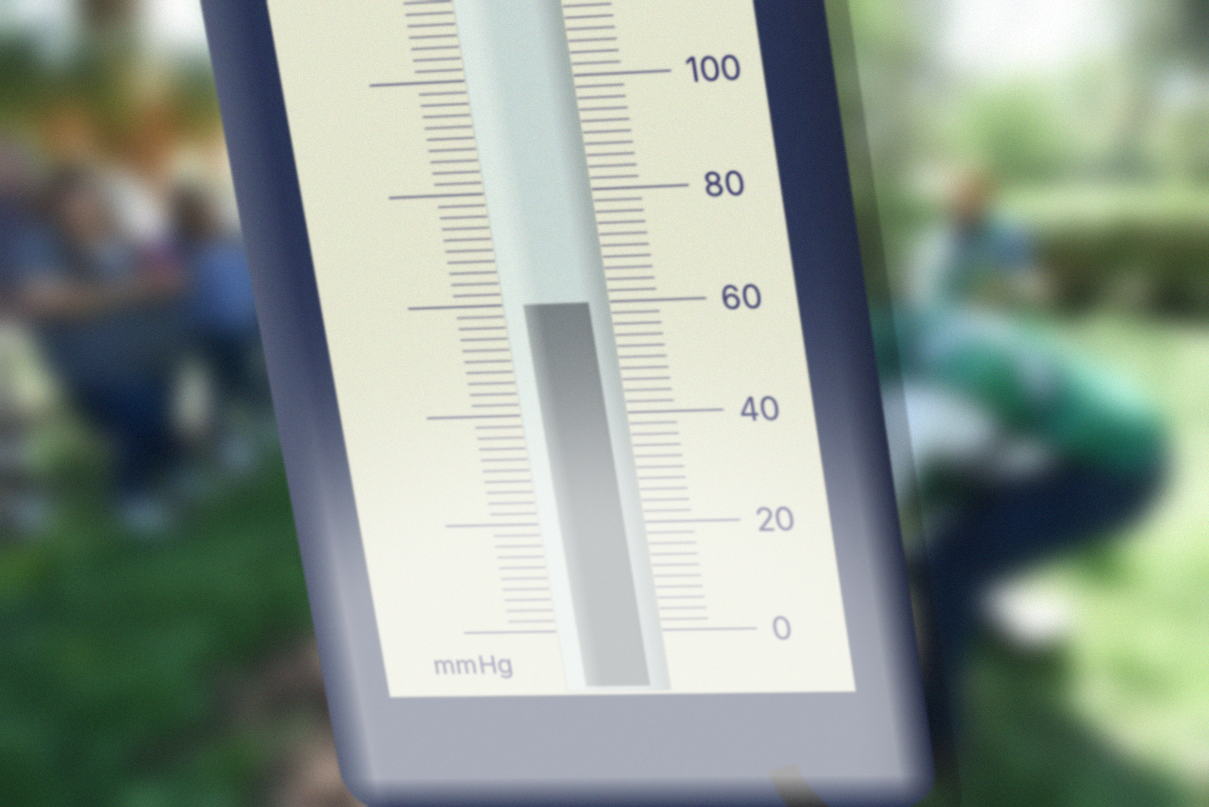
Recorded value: 60 mmHg
